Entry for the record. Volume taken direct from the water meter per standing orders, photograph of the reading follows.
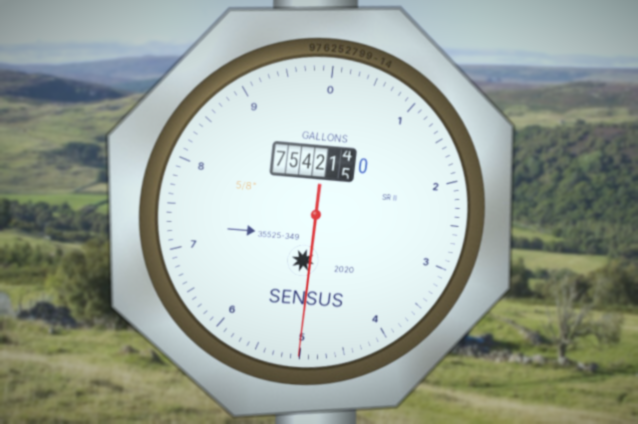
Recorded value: 7542145.0 gal
